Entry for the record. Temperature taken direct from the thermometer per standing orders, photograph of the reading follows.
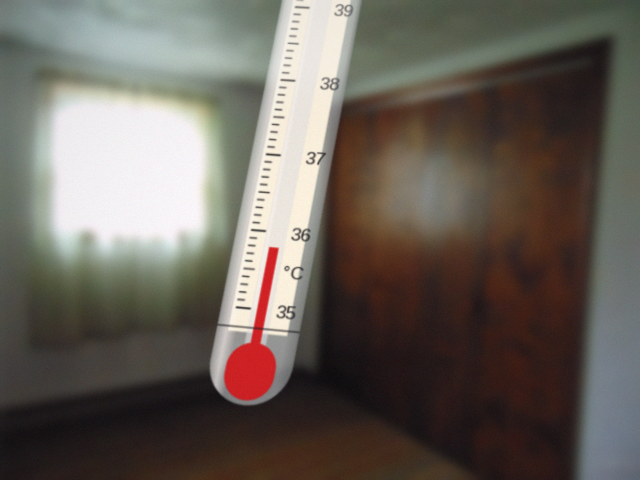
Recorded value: 35.8 °C
